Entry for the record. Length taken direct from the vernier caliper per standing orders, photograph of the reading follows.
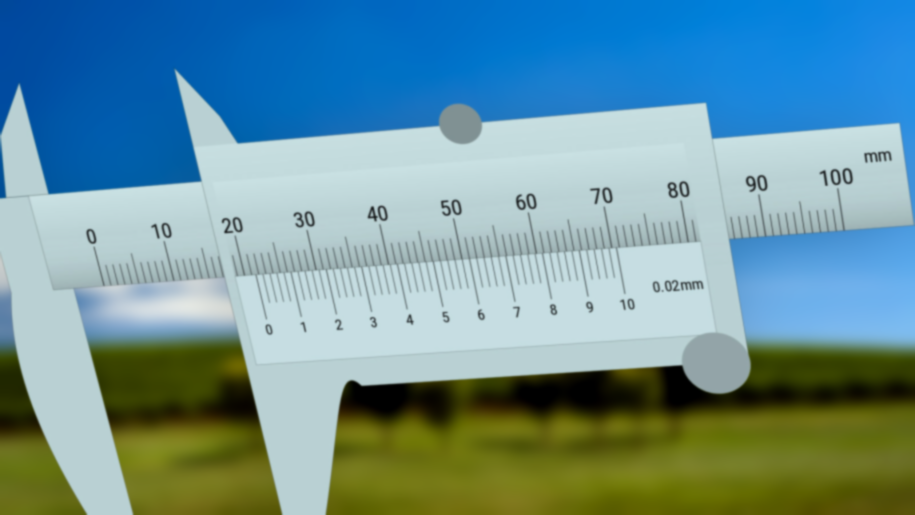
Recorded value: 21.6 mm
